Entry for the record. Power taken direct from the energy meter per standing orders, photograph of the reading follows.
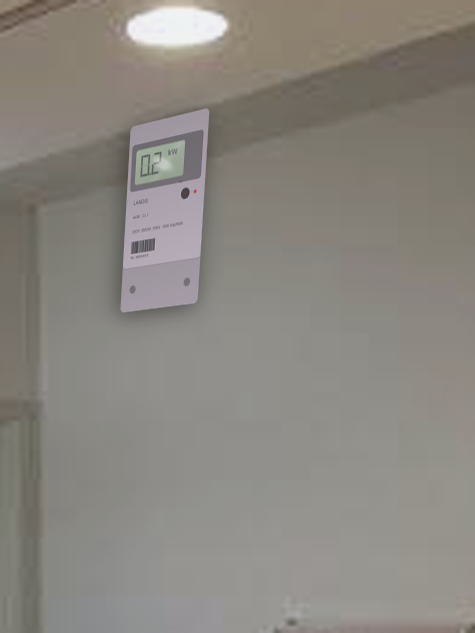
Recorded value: 0.2 kW
